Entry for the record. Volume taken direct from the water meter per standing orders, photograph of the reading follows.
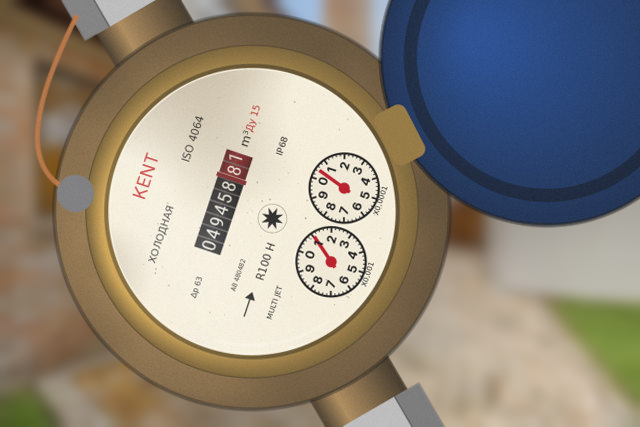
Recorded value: 49458.8110 m³
